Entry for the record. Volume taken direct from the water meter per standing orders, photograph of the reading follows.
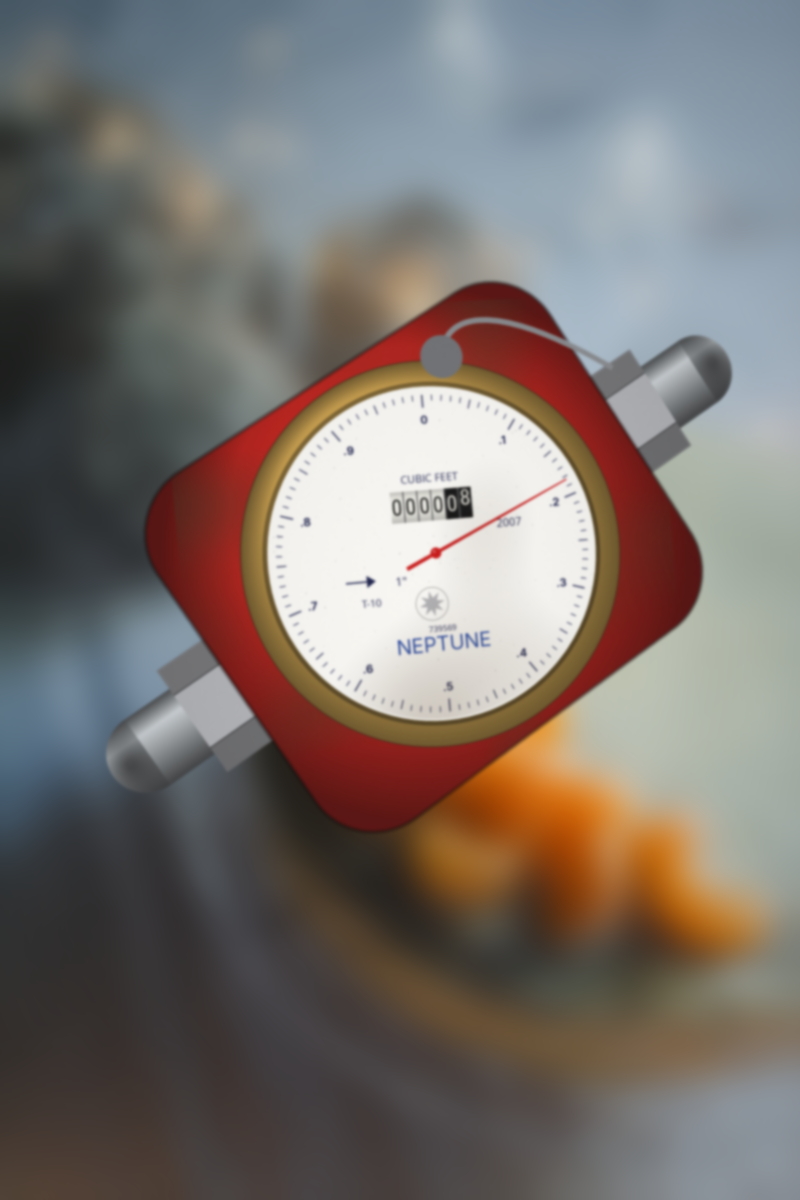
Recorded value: 8.18 ft³
